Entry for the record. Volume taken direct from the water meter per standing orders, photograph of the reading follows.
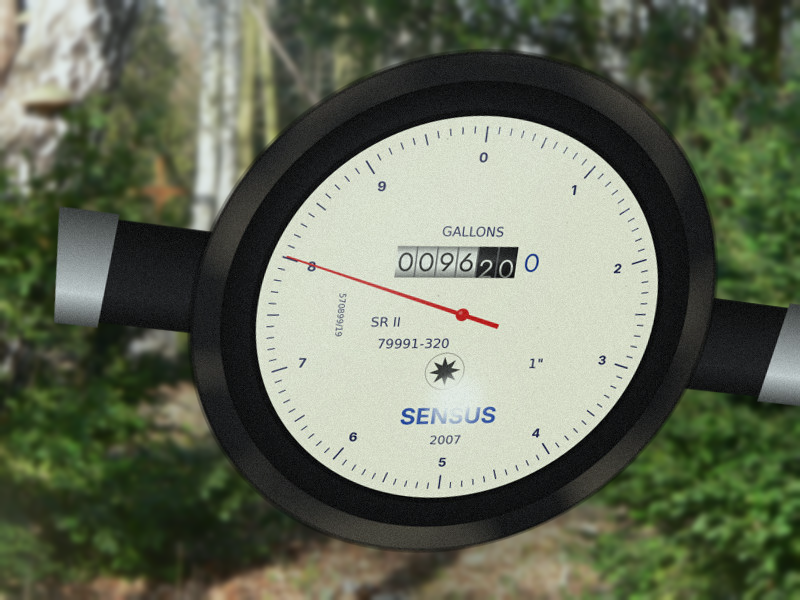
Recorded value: 96198.0 gal
